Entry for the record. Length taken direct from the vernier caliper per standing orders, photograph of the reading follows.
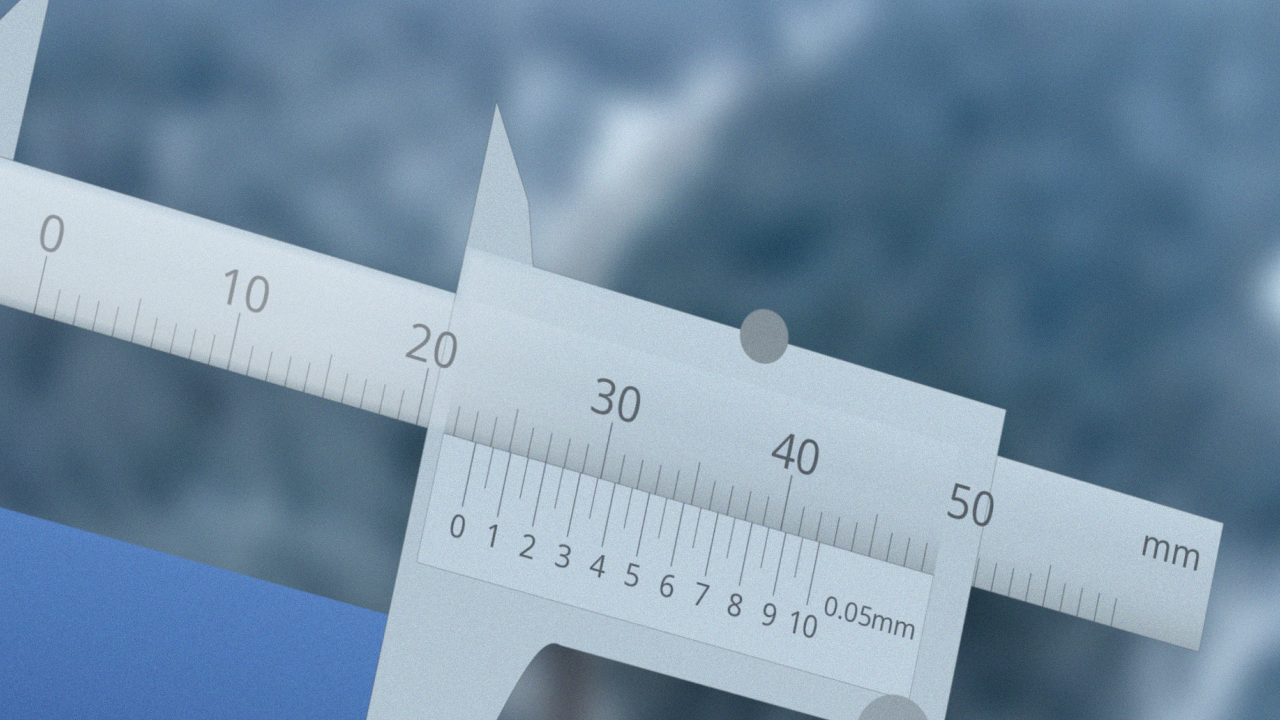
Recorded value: 23.2 mm
